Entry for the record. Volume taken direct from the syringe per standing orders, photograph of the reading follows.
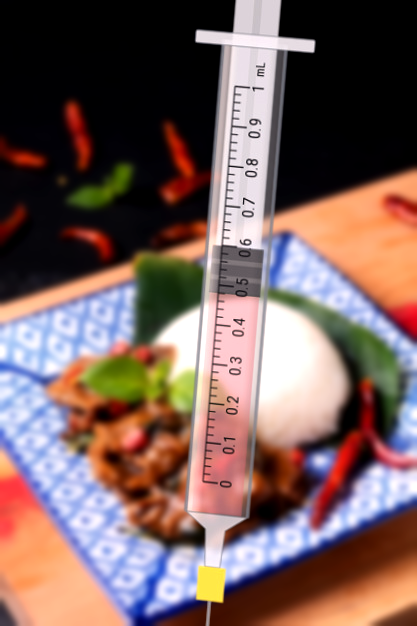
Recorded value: 0.48 mL
